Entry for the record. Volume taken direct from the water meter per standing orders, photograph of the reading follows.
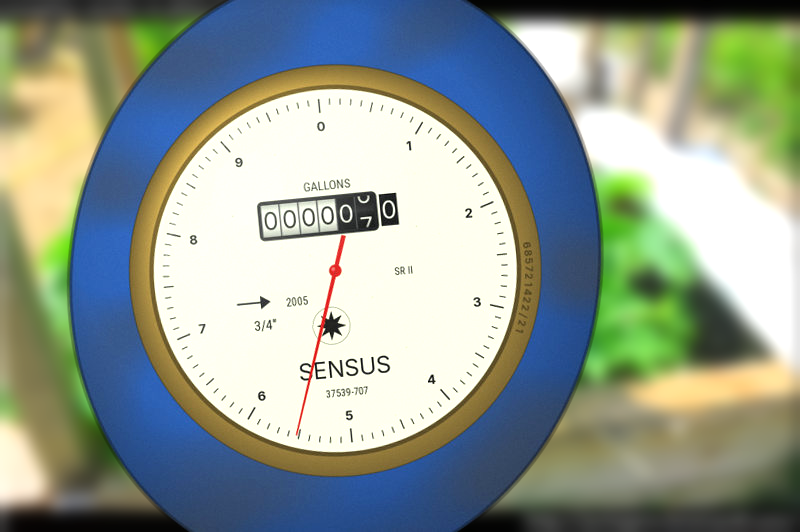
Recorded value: 65.5 gal
